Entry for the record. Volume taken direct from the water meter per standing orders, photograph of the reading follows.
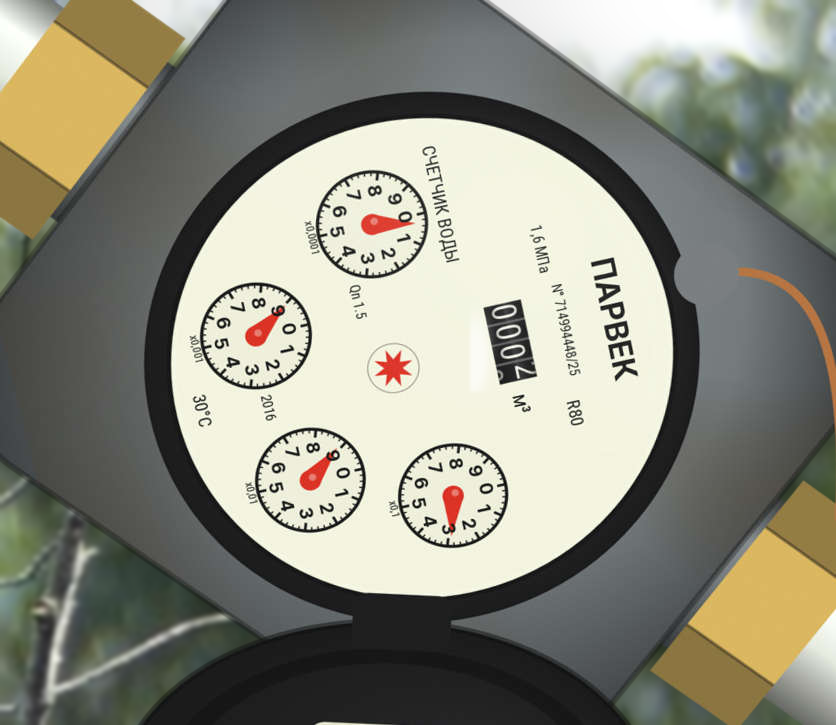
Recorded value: 2.2890 m³
